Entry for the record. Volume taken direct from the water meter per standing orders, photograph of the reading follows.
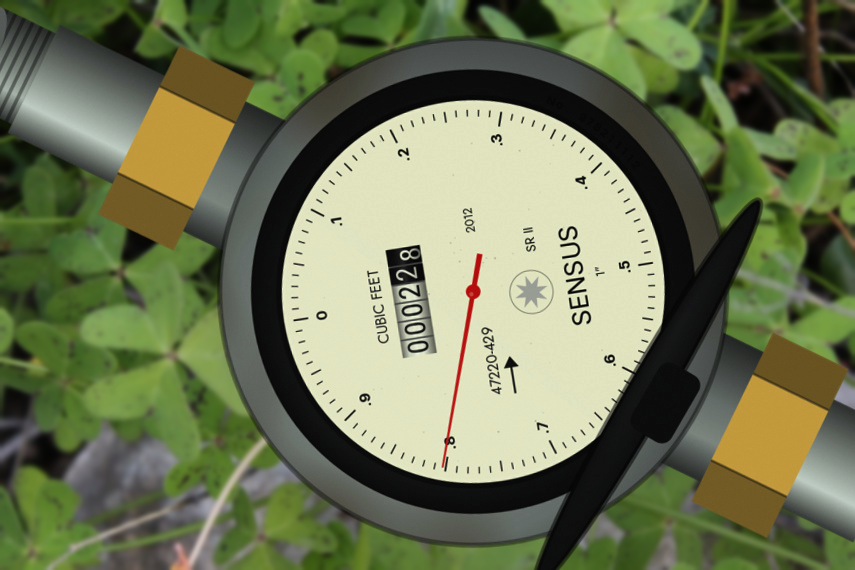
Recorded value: 227.80 ft³
